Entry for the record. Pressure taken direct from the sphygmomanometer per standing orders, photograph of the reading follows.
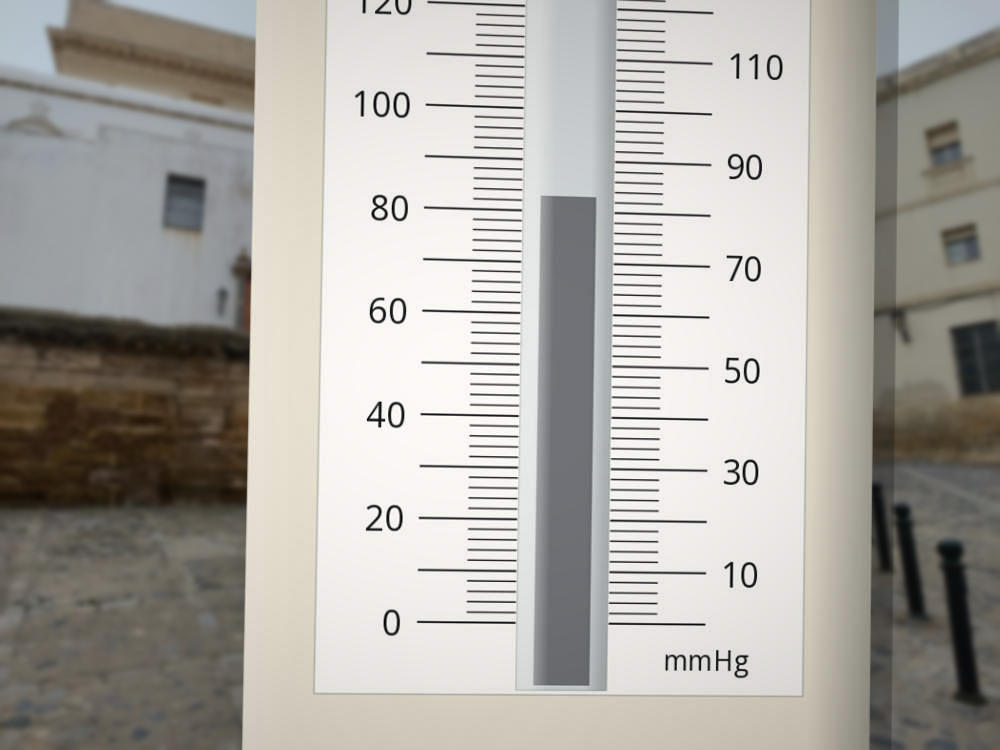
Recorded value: 83 mmHg
